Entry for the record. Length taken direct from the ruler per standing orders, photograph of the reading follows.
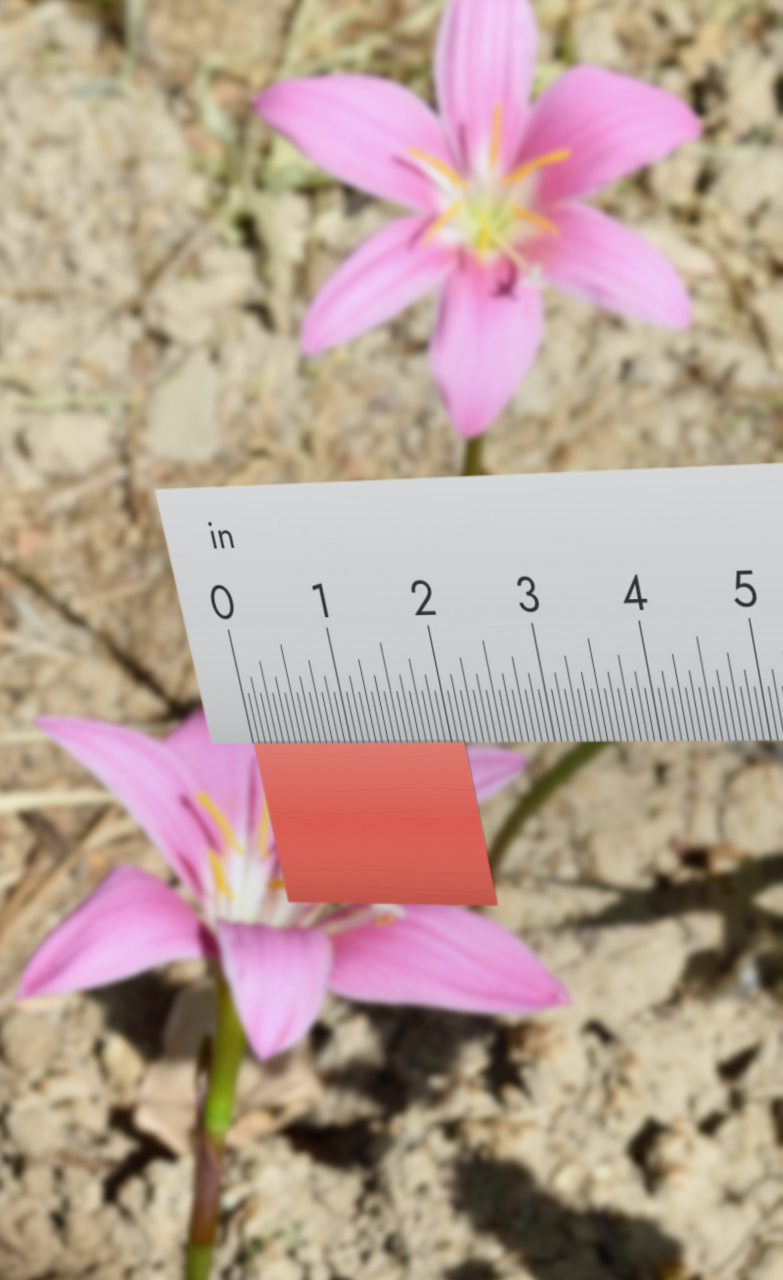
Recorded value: 2.125 in
